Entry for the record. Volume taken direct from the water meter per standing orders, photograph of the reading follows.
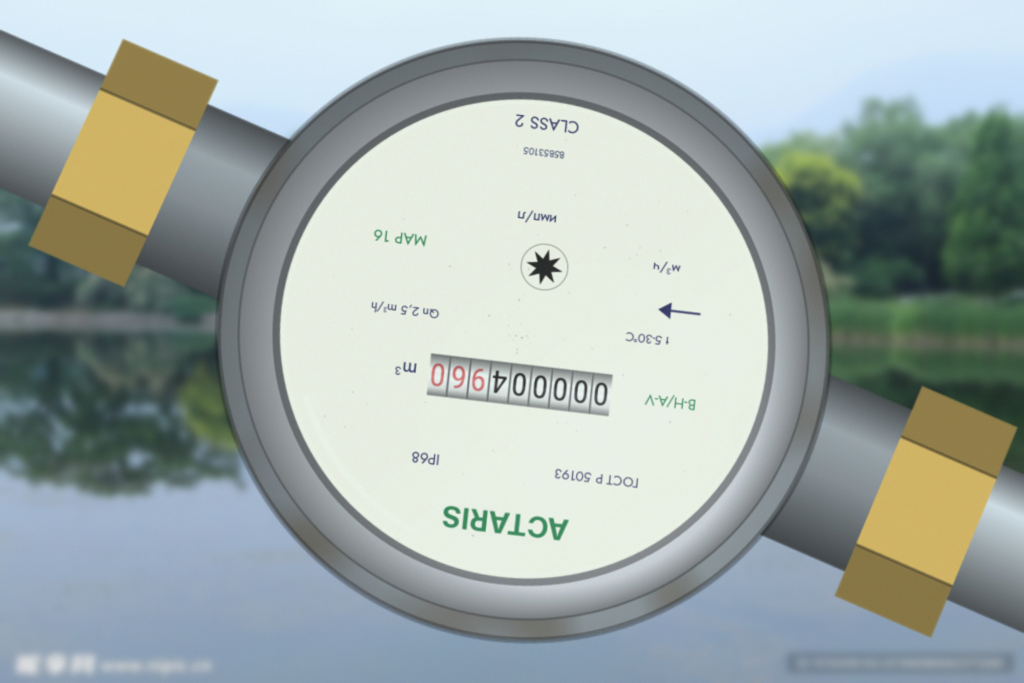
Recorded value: 4.960 m³
